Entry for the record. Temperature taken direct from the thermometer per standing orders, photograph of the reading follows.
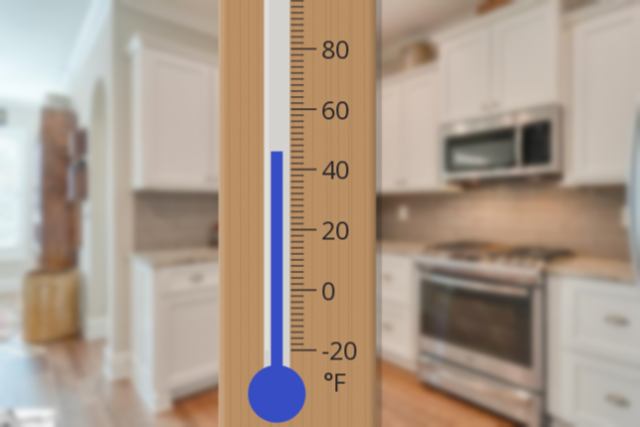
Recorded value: 46 °F
